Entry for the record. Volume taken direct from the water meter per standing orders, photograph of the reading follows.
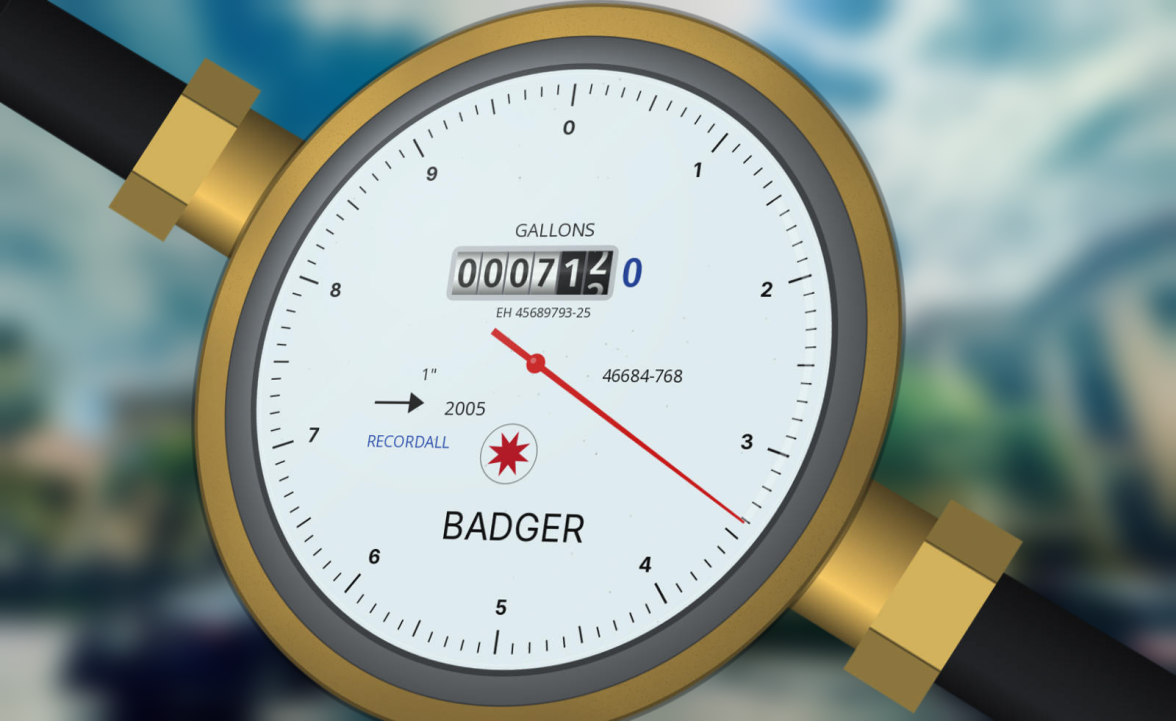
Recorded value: 7123.4 gal
